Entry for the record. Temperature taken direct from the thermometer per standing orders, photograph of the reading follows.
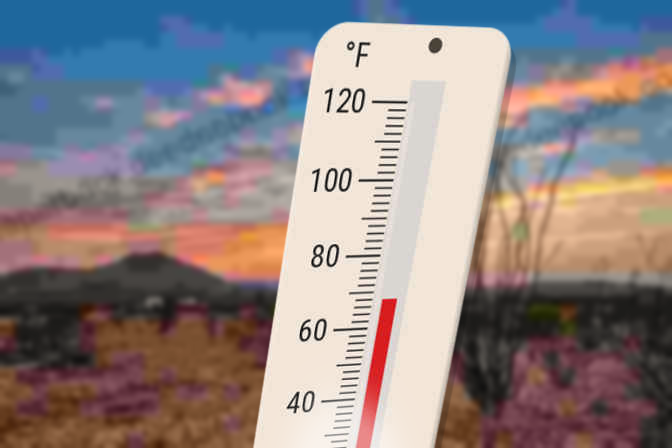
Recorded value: 68 °F
